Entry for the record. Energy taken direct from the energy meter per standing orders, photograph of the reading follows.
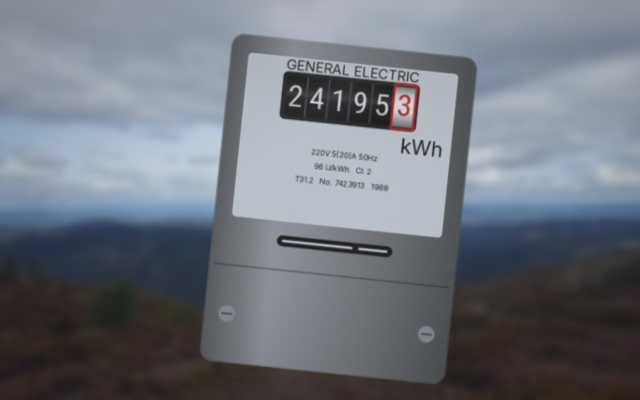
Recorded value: 24195.3 kWh
